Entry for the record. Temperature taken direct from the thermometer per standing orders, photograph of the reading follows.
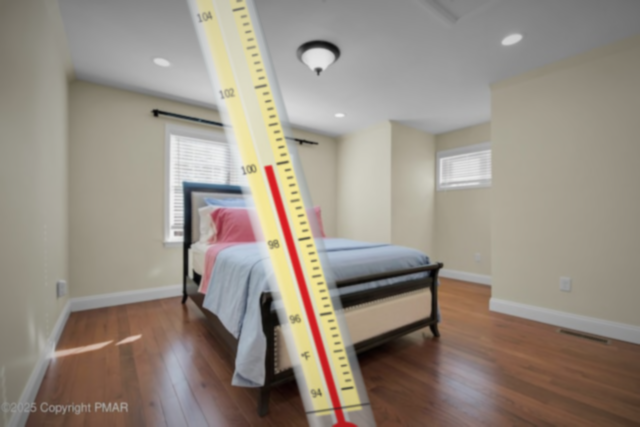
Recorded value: 100 °F
